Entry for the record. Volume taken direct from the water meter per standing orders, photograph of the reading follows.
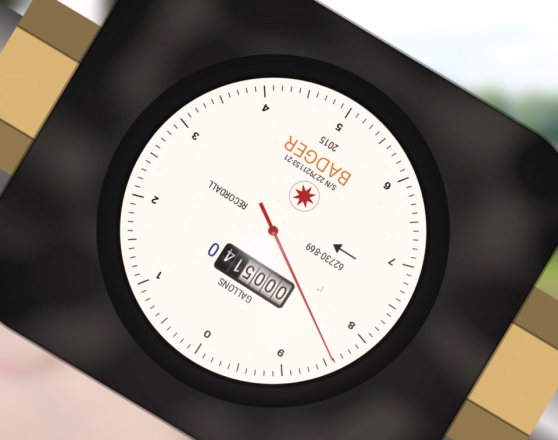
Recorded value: 5138.4 gal
